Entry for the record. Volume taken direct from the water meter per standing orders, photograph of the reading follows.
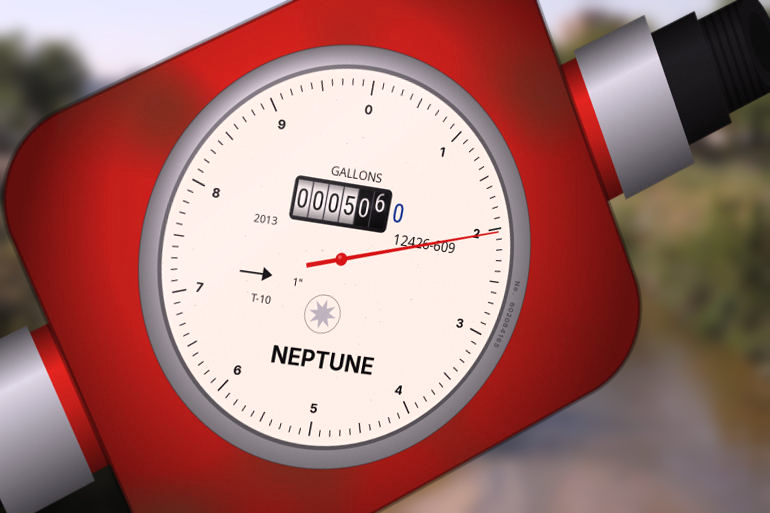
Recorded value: 5062.0 gal
